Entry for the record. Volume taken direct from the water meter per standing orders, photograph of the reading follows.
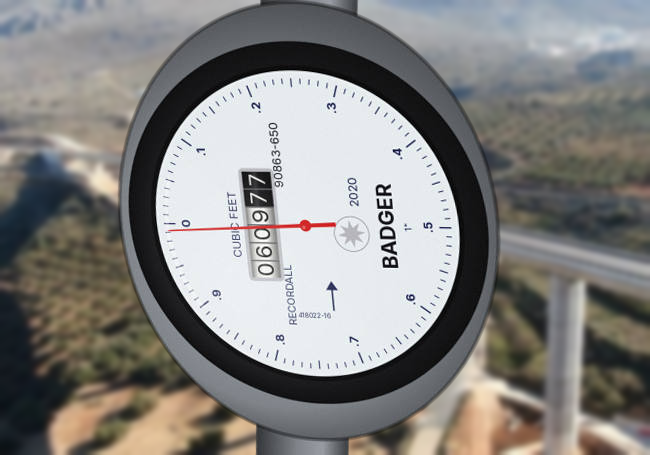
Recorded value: 60976.99 ft³
